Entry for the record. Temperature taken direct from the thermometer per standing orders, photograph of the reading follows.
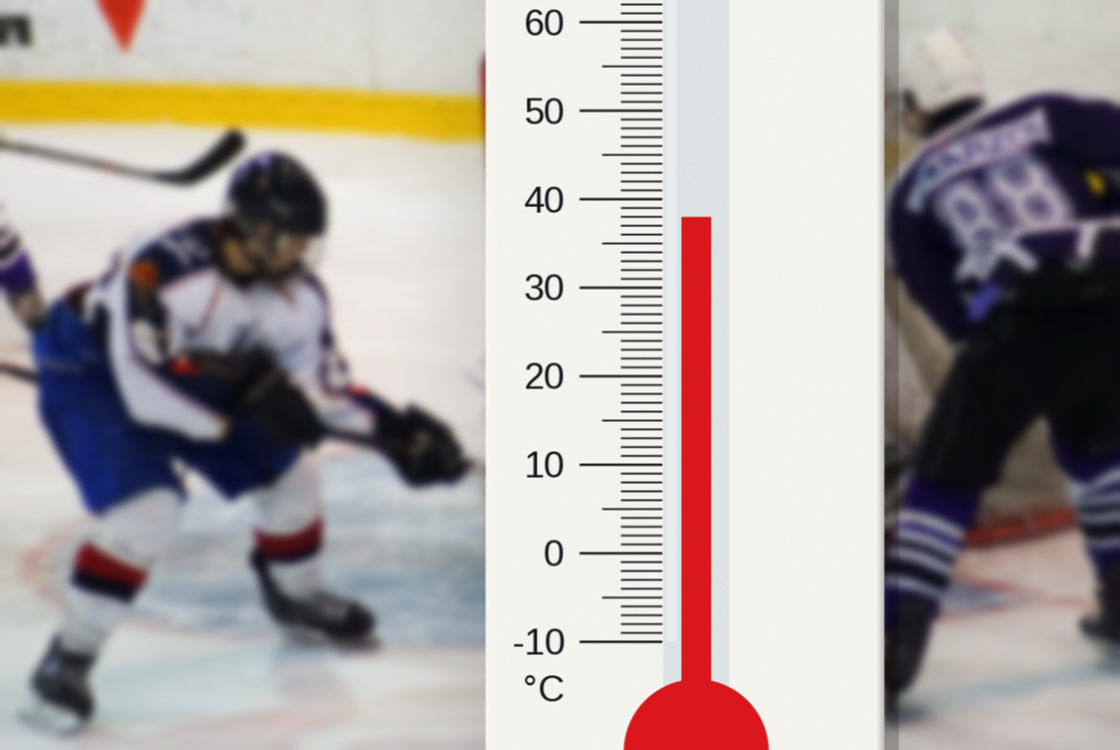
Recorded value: 38 °C
